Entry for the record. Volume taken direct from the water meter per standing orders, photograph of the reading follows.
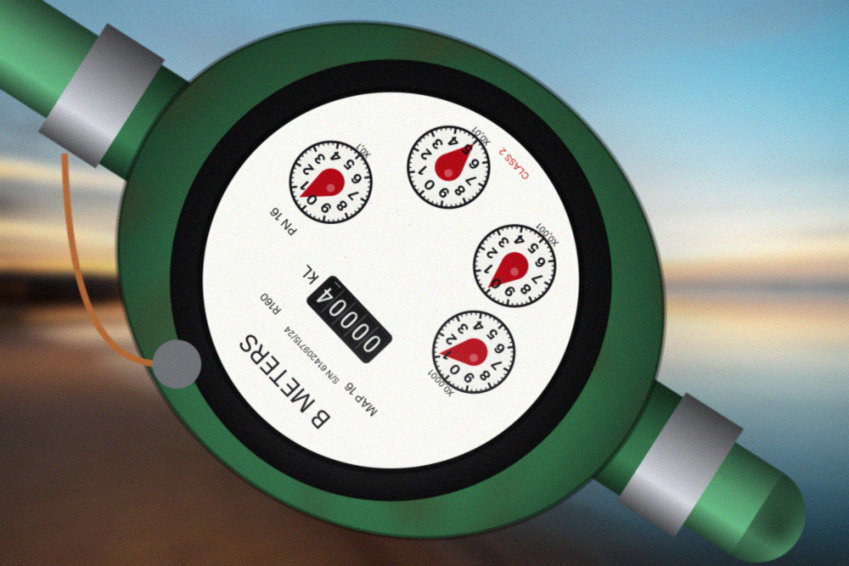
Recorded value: 4.0501 kL
